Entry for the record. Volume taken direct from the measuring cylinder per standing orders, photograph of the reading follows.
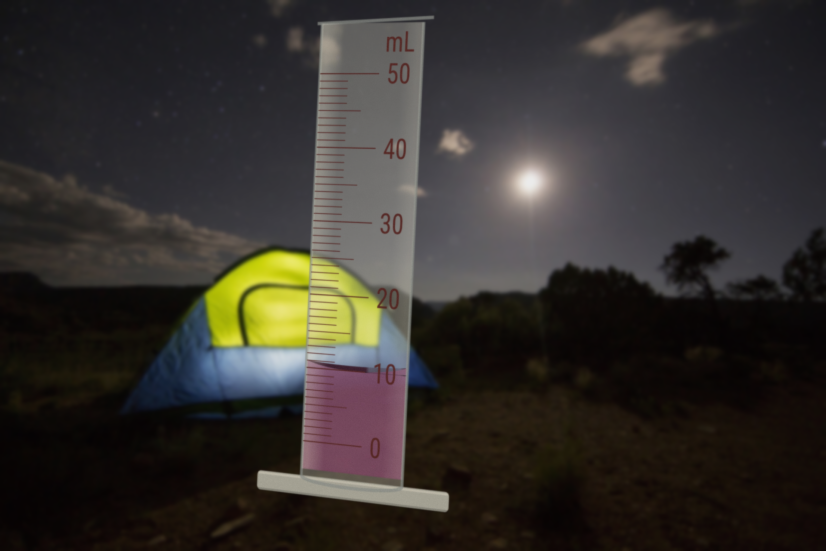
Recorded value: 10 mL
